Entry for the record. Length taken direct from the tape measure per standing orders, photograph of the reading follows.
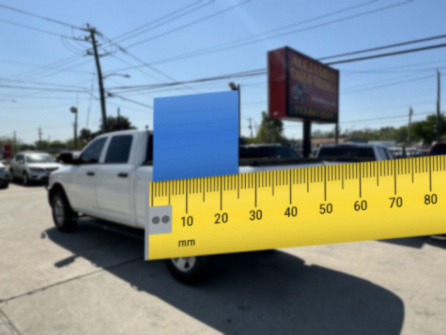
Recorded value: 25 mm
